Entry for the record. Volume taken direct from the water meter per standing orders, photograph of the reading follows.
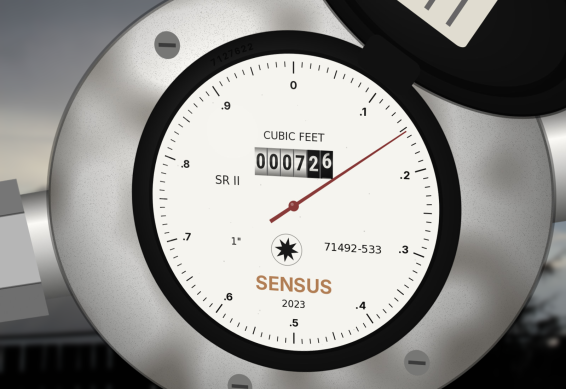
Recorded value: 726.15 ft³
